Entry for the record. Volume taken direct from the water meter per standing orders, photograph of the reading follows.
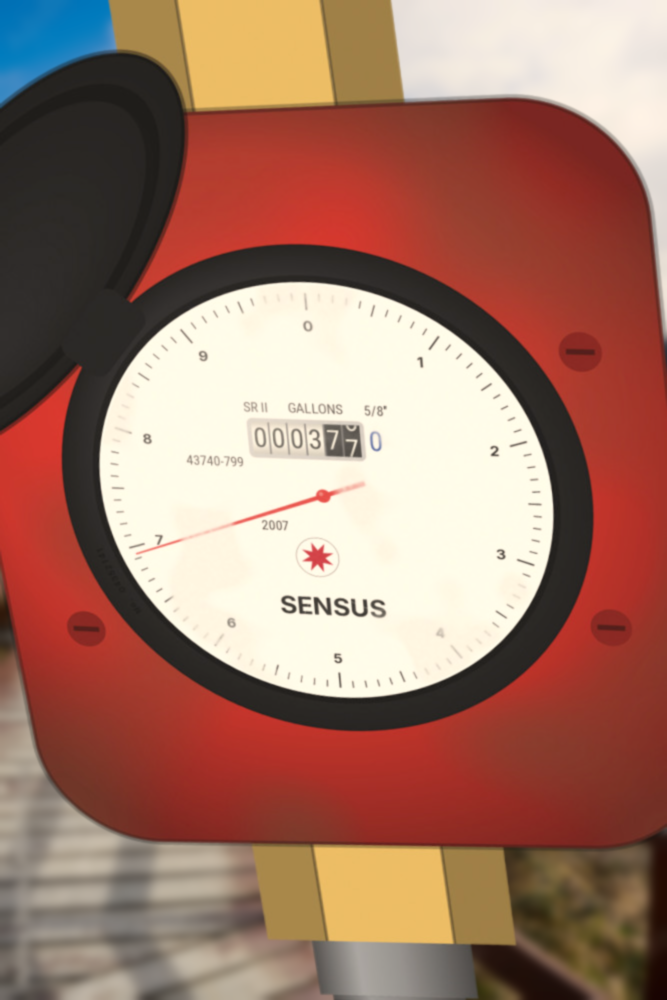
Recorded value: 3766.9 gal
